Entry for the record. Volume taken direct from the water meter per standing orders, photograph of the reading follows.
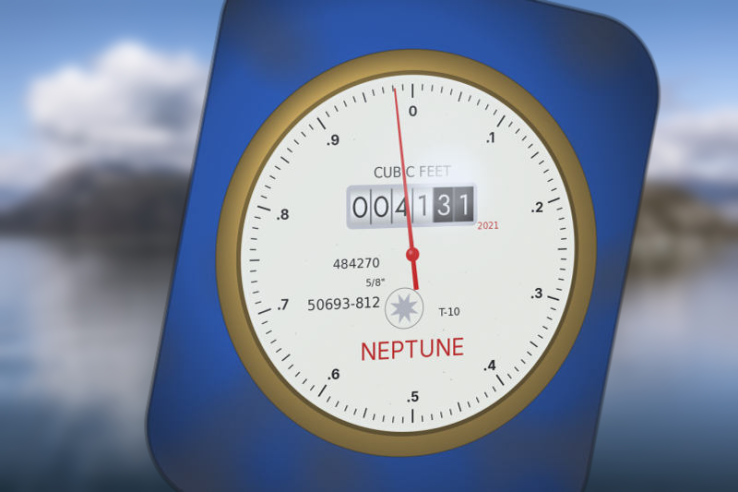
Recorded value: 4130.98 ft³
